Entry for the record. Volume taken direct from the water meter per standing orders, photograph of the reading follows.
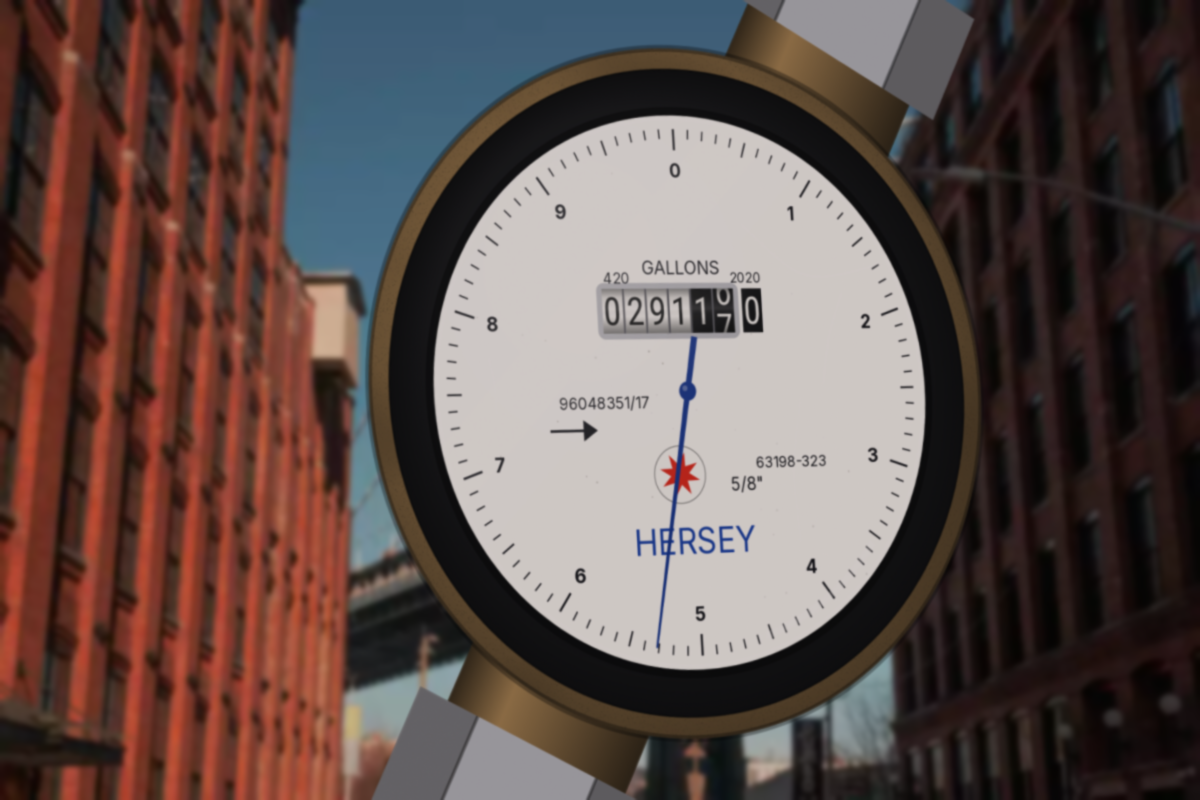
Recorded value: 291165.3 gal
